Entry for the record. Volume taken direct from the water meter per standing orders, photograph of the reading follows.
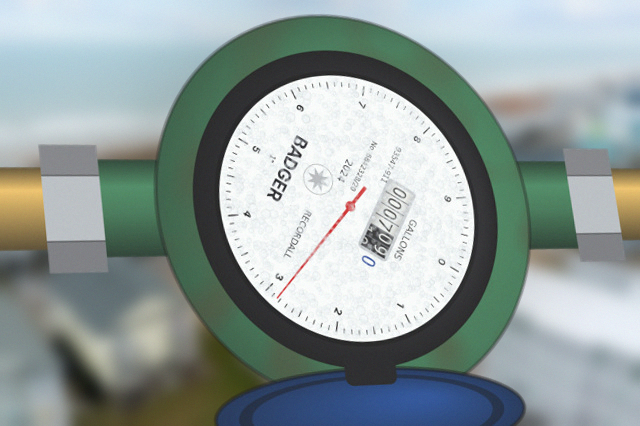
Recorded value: 7092.8 gal
